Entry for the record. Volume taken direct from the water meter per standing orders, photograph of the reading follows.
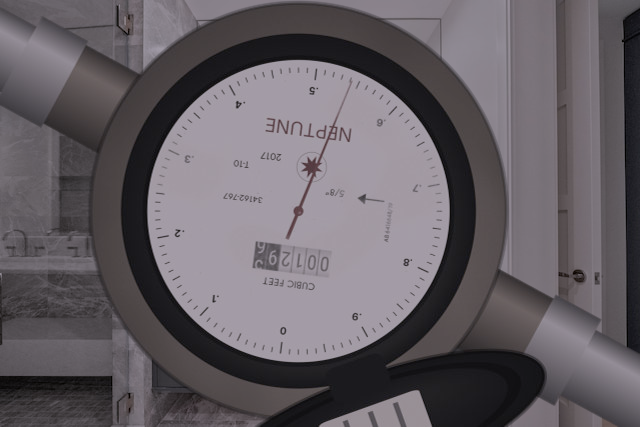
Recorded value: 1295.54 ft³
